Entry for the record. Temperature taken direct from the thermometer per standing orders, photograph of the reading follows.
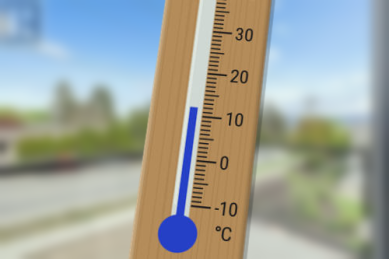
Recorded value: 12 °C
